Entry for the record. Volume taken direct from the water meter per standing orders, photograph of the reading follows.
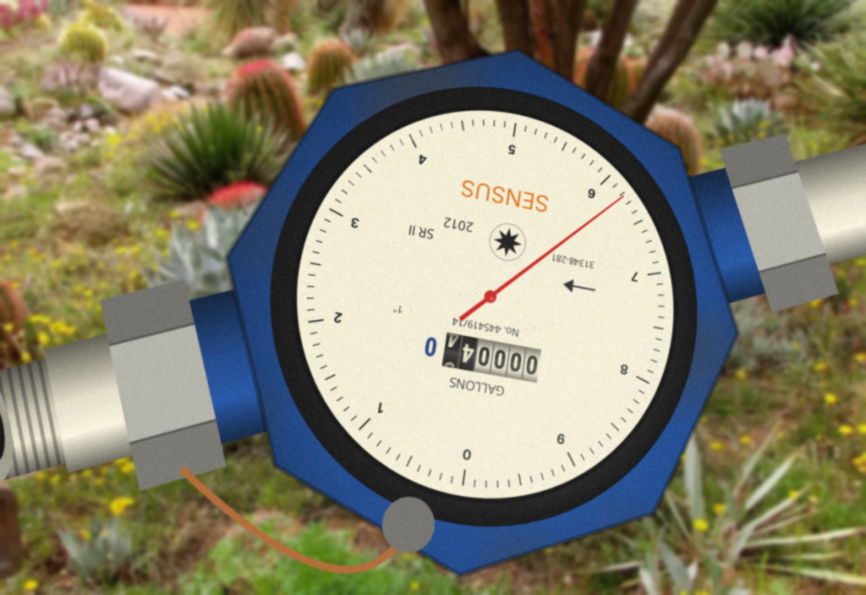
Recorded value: 436.2 gal
